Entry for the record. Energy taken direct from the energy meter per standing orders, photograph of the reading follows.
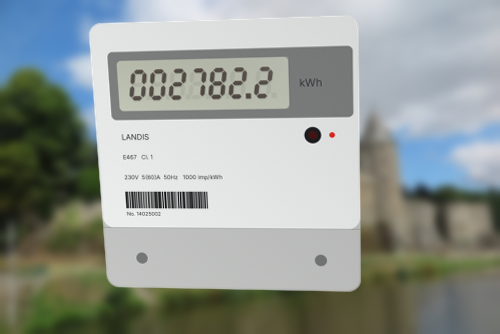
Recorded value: 2782.2 kWh
